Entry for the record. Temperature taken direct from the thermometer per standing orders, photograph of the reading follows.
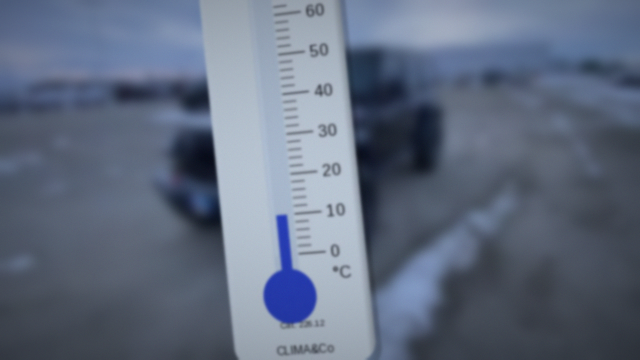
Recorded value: 10 °C
